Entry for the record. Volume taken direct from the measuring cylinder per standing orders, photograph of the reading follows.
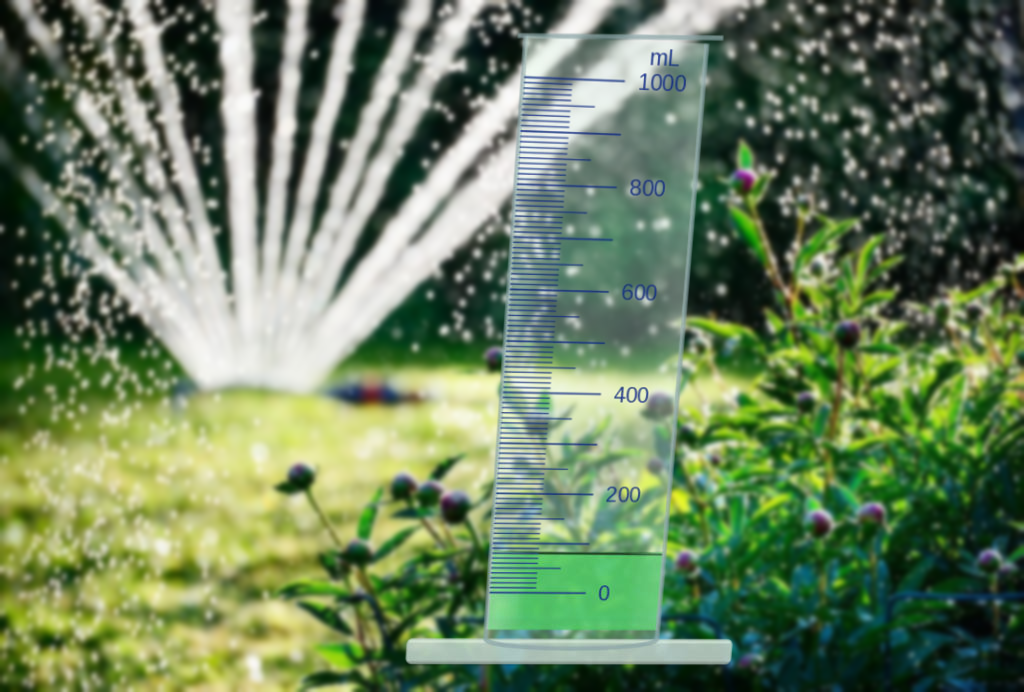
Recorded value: 80 mL
